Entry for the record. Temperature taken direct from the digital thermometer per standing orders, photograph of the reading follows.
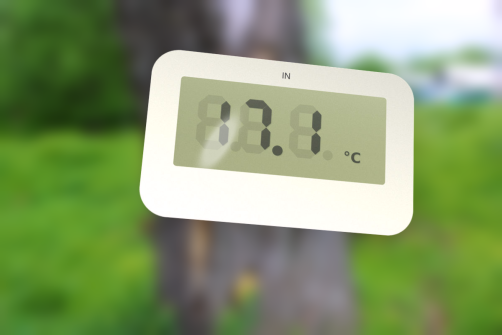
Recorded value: 17.1 °C
